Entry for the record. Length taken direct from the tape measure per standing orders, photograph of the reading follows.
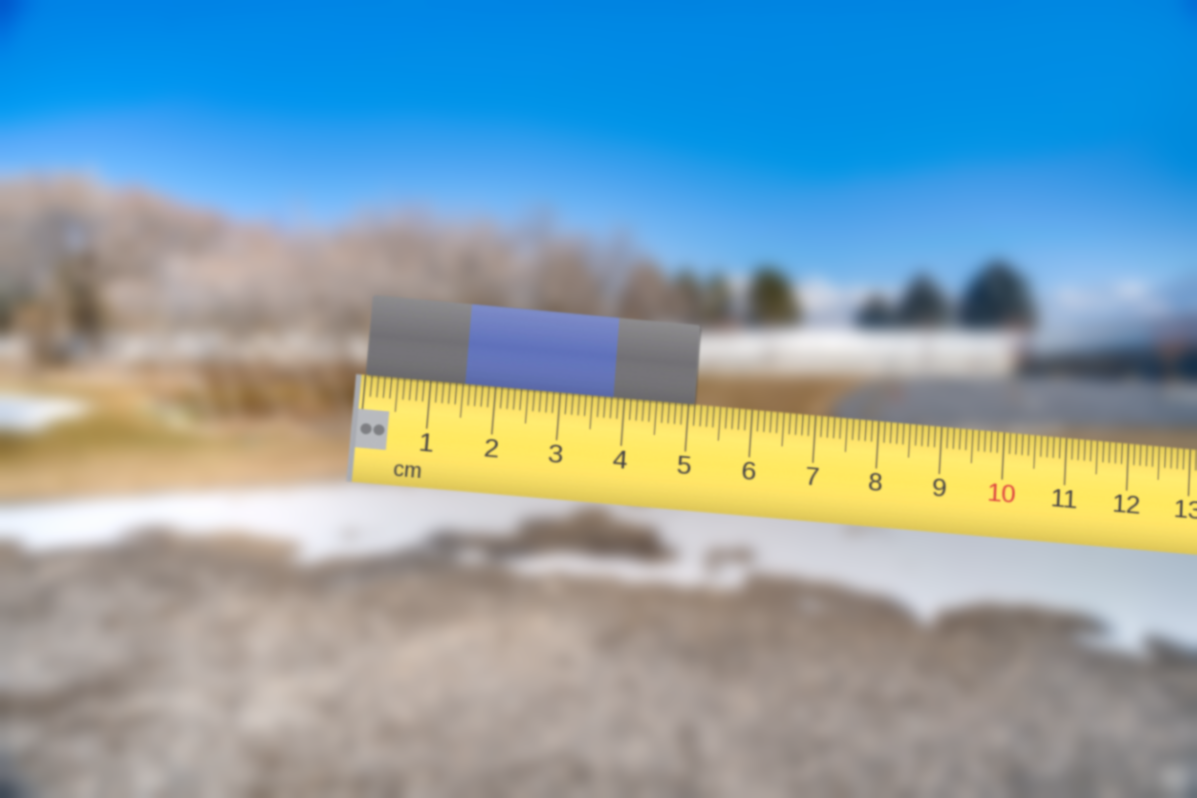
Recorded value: 5.1 cm
